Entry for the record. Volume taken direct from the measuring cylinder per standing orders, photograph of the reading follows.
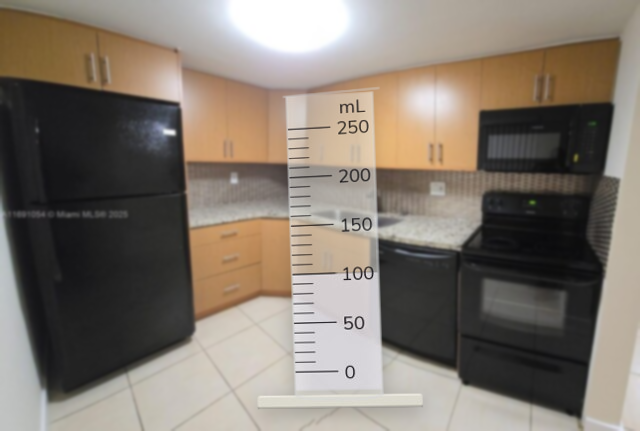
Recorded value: 100 mL
